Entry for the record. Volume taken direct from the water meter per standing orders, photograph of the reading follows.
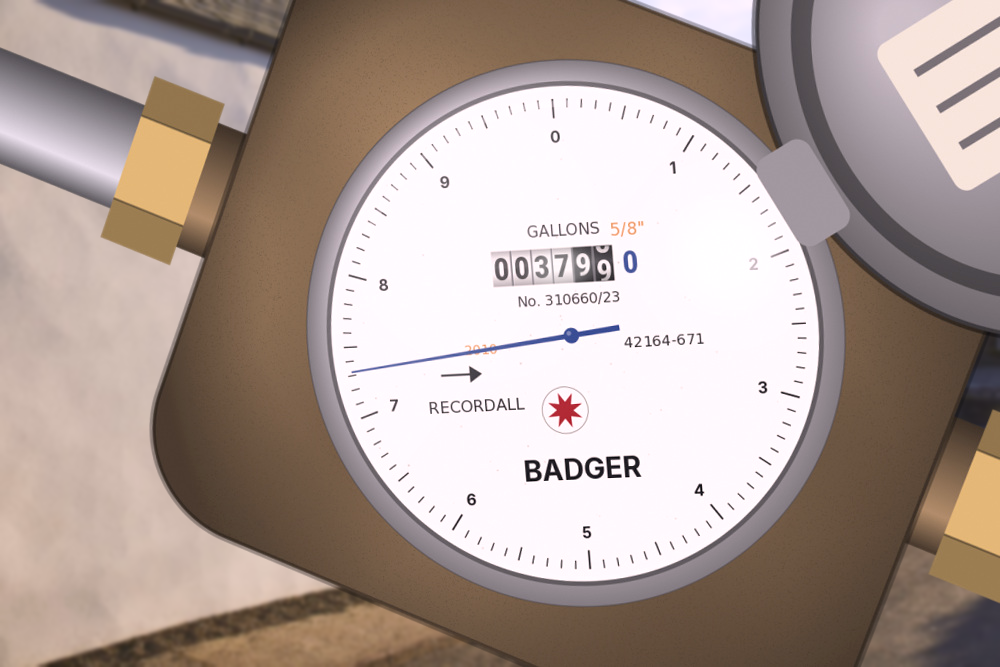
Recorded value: 37987.3 gal
